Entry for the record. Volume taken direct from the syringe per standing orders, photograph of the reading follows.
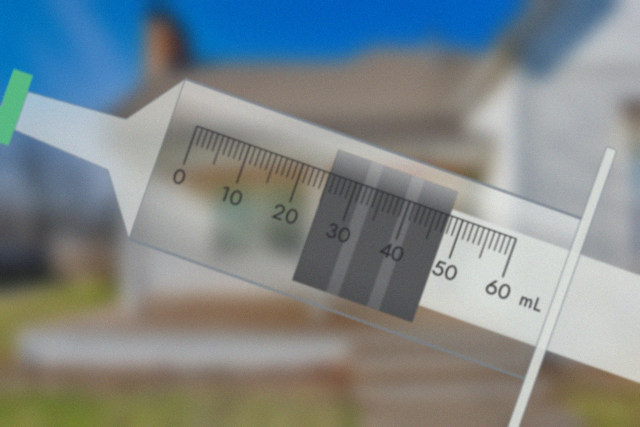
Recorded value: 25 mL
